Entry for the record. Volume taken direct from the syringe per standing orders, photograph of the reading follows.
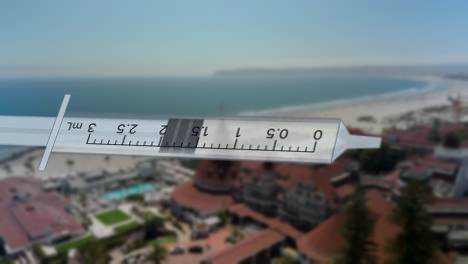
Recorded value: 1.5 mL
